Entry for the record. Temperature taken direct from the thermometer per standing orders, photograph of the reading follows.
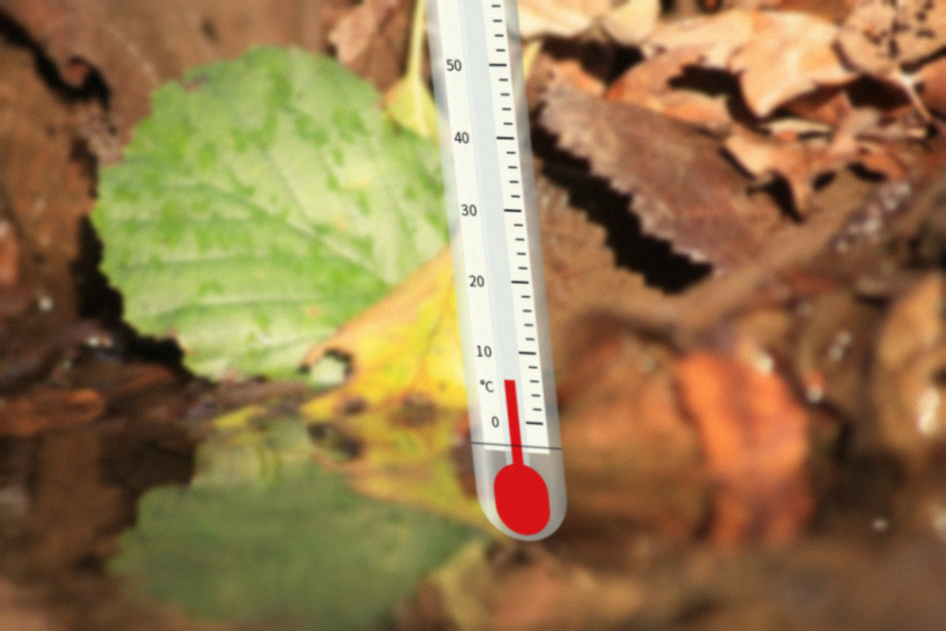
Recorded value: 6 °C
